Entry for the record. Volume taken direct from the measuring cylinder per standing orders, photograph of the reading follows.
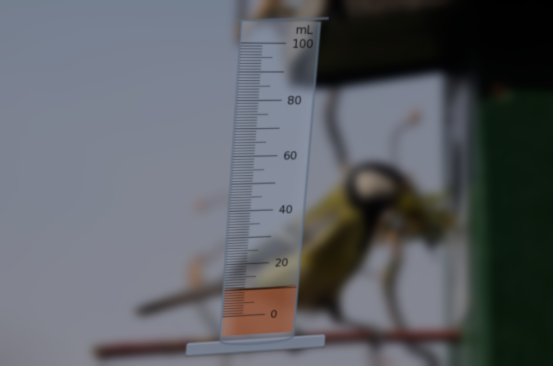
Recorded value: 10 mL
